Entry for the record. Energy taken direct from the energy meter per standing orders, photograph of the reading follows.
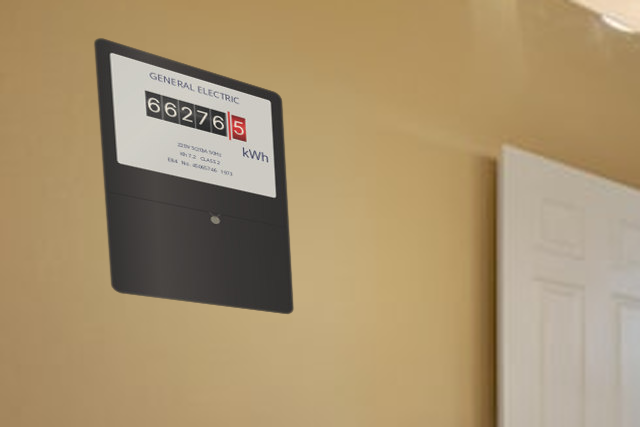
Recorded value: 66276.5 kWh
